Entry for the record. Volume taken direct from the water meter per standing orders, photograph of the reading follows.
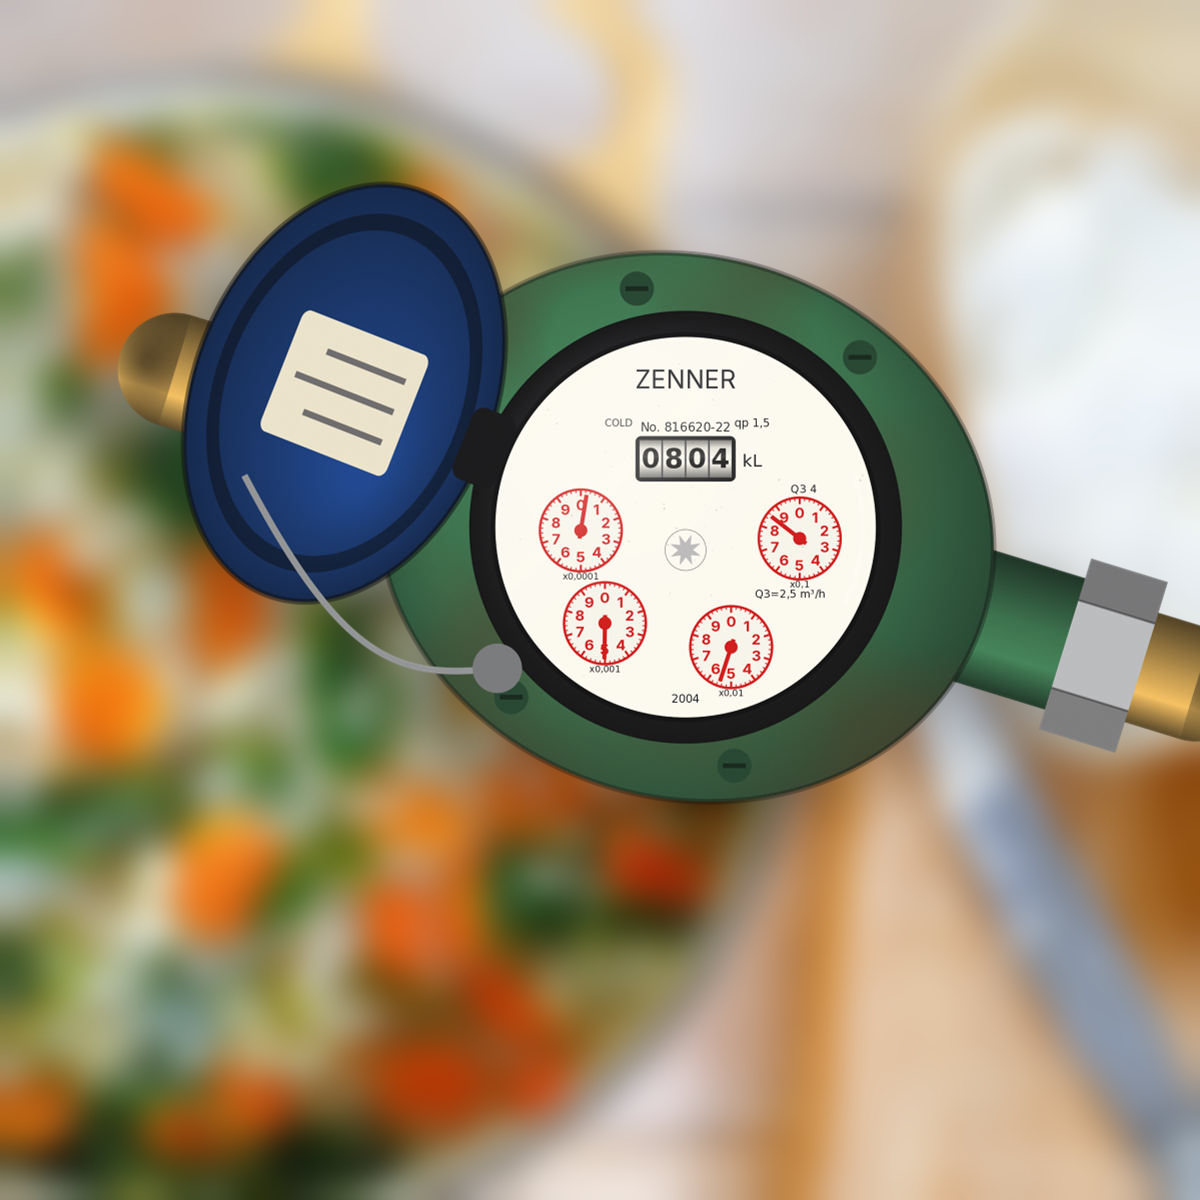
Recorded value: 804.8550 kL
